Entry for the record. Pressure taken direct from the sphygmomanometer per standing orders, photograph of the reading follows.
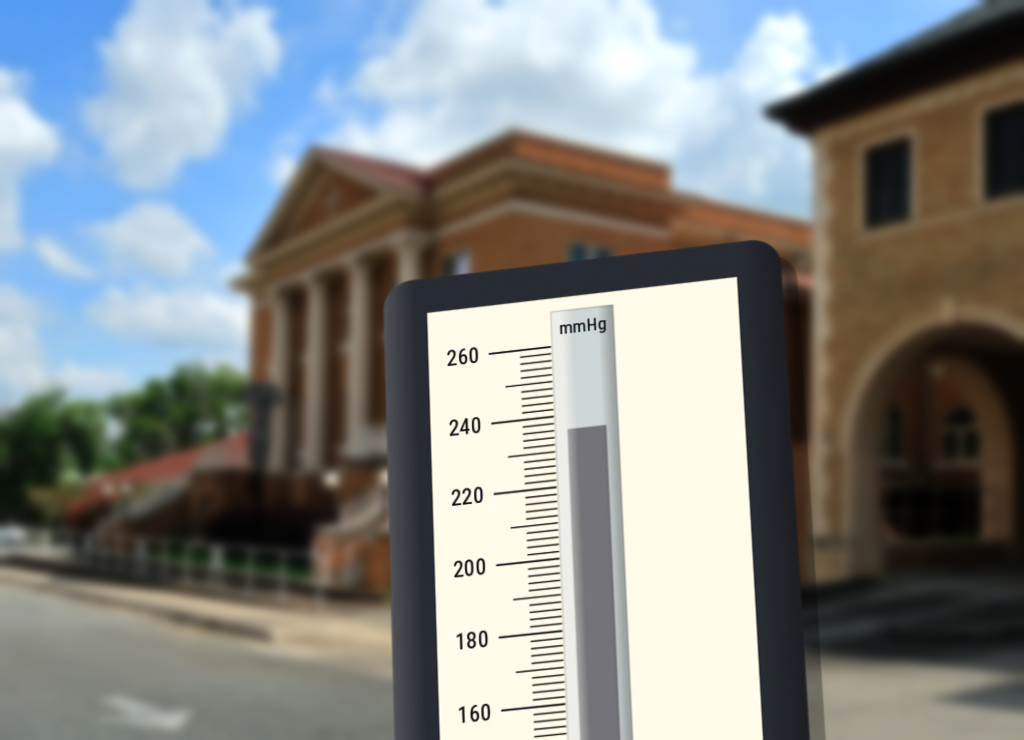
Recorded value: 236 mmHg
